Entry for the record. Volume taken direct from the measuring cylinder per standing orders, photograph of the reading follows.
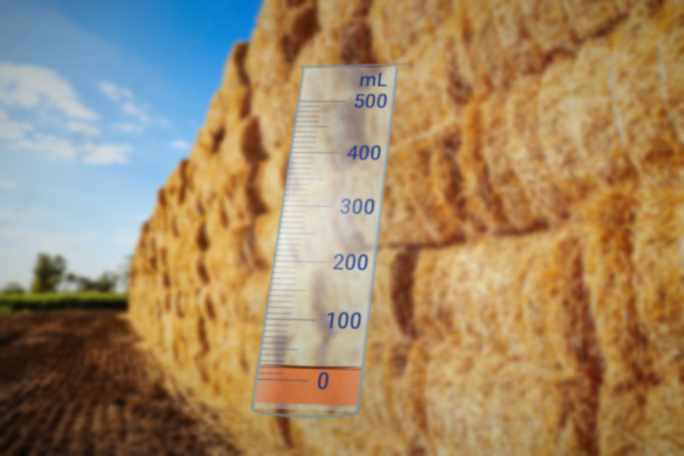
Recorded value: 20 mL
